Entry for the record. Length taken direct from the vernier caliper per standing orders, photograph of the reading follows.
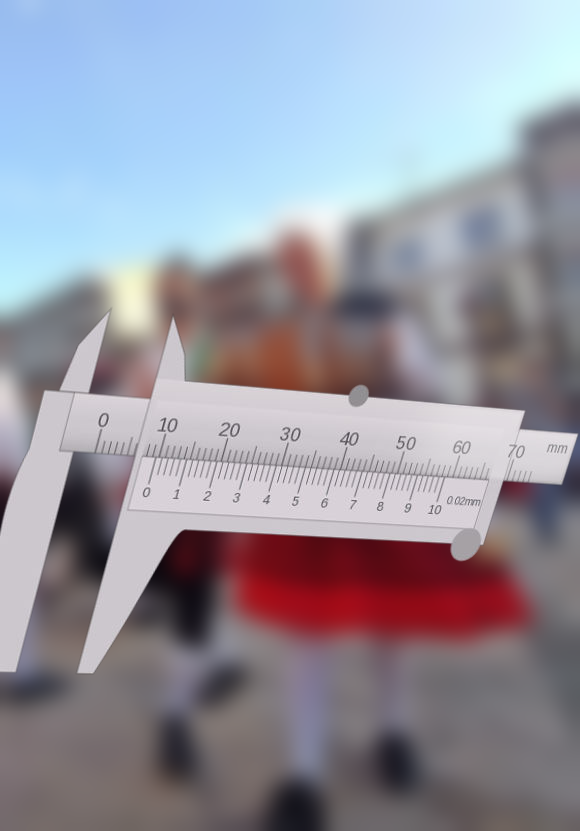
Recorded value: 9.5 mm
